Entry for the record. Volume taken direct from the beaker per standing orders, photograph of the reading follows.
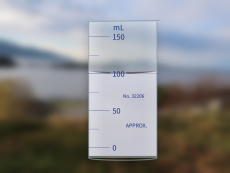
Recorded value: 100 mL
